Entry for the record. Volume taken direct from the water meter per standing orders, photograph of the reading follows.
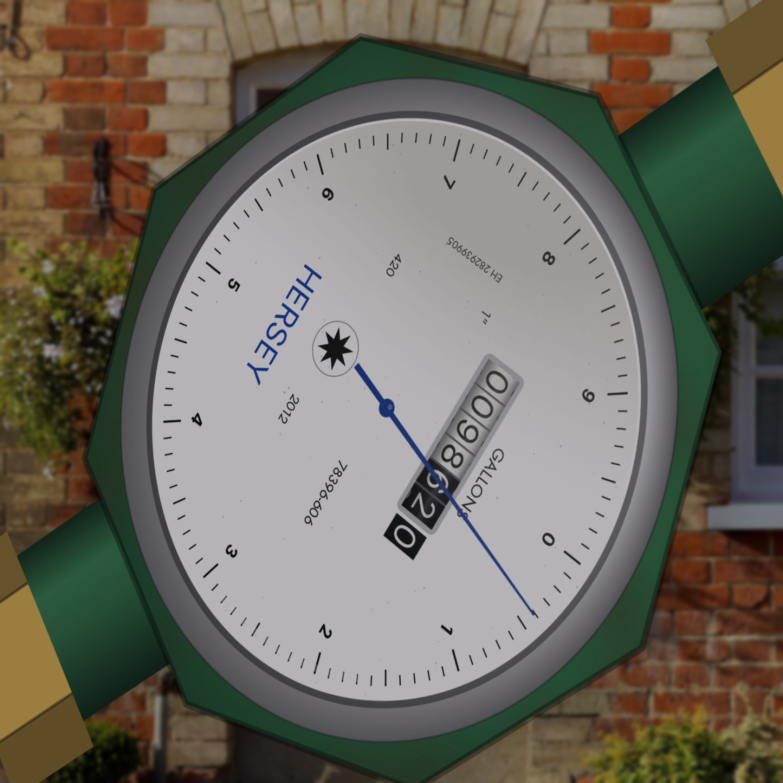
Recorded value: 98620.4 gal
